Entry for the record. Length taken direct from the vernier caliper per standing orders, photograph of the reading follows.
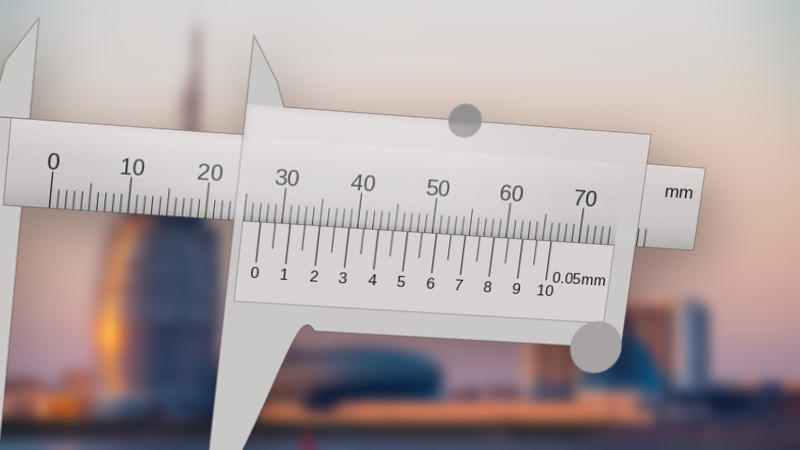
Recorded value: 27.2 mm
